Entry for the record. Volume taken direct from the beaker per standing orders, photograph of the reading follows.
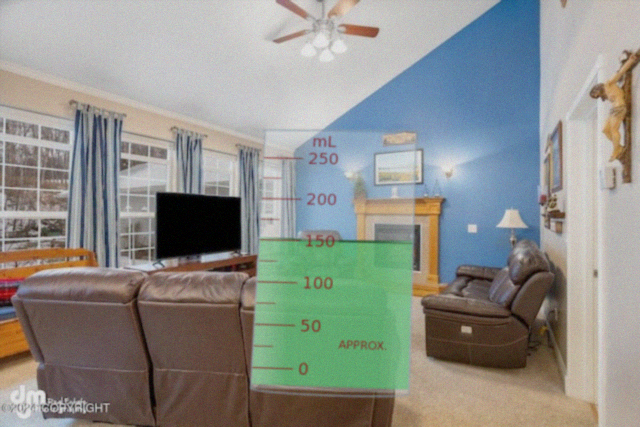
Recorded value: 150 mL
